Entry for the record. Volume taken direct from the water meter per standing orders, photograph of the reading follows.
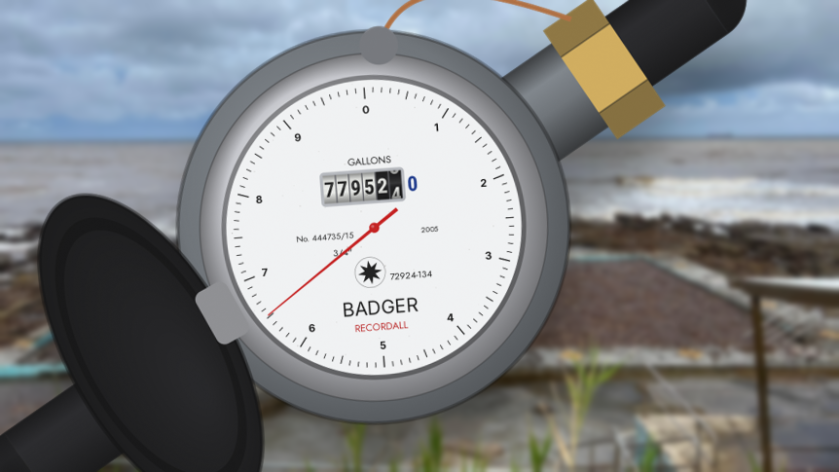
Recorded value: 7795236.5 gal
